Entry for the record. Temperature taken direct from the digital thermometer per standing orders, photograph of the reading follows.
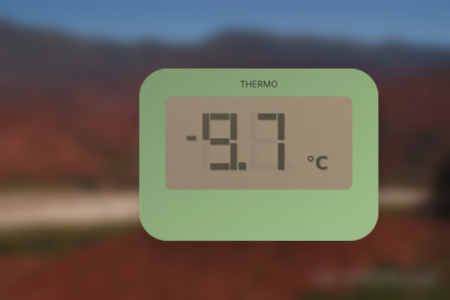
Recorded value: -9.7 °C
